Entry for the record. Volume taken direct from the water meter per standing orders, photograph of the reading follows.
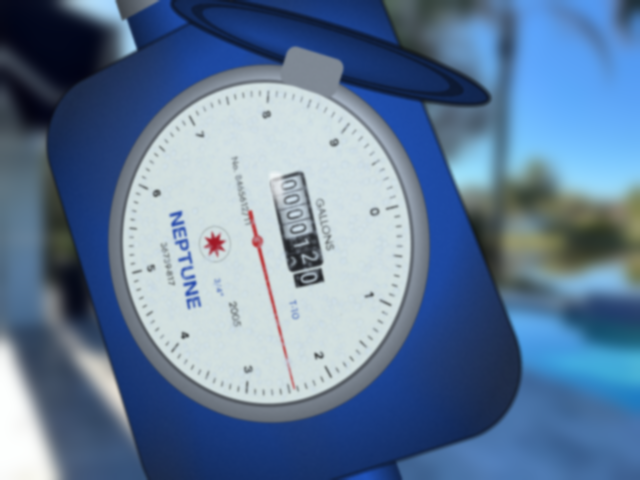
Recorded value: 122.4 gal
